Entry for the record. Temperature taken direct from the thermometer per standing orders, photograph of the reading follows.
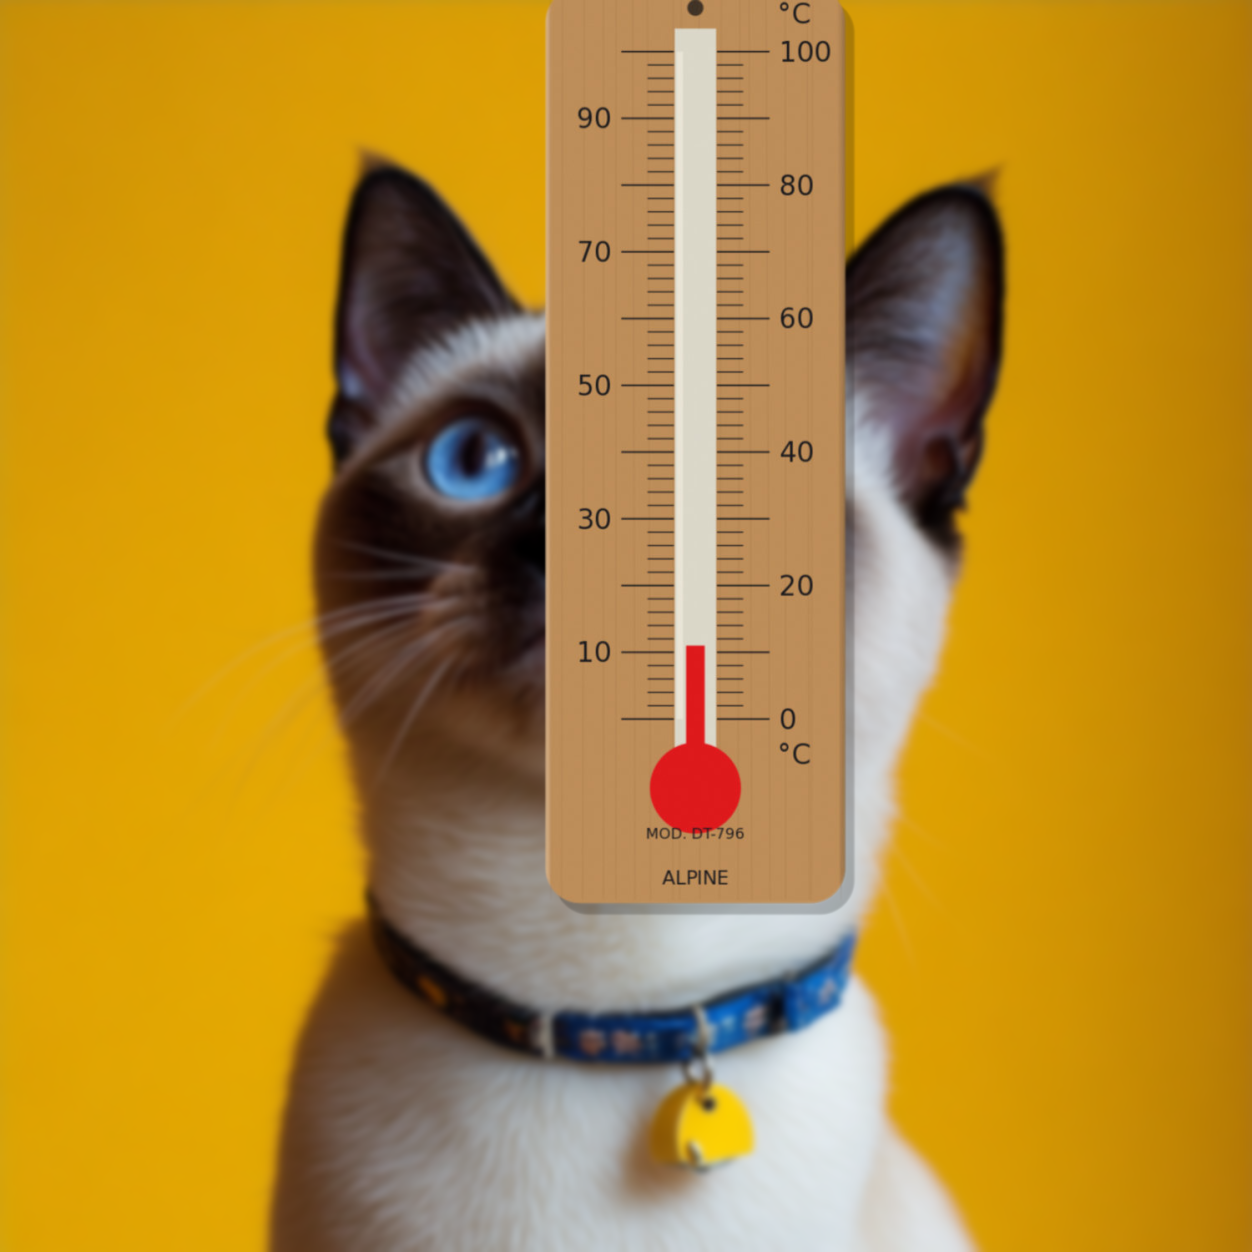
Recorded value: 11 °C
